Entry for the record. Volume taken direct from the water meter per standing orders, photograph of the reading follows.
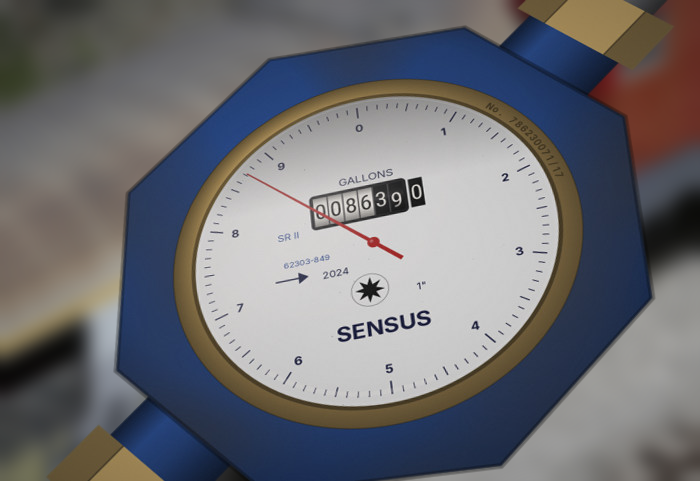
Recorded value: 86388.7 gal
